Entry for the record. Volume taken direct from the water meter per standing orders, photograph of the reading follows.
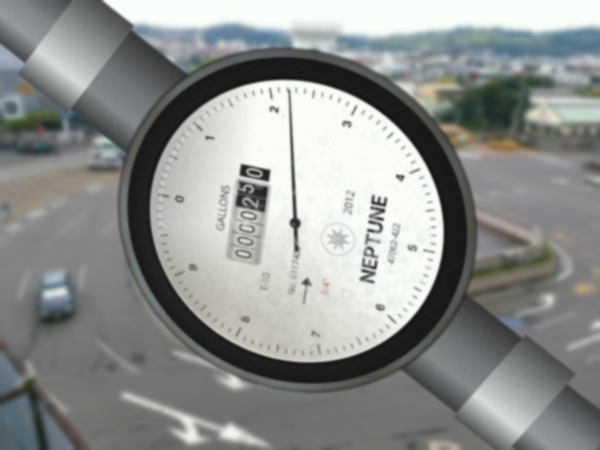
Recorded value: 252.2 gal
